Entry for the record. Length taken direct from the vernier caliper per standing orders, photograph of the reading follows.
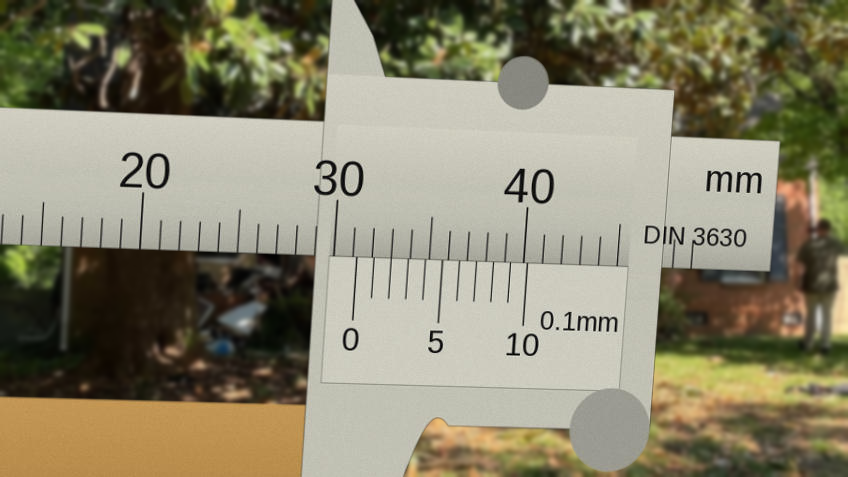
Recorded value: 31.2 mm
